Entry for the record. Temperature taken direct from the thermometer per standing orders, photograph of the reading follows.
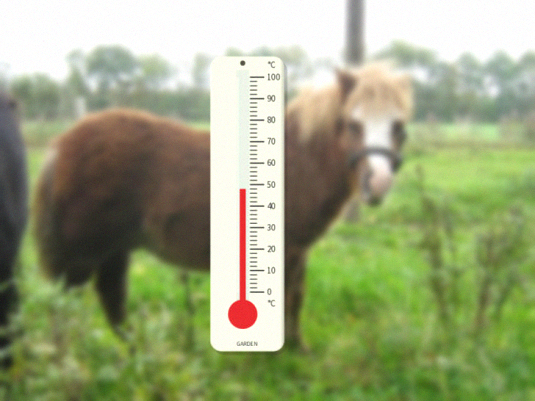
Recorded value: 48 °C
